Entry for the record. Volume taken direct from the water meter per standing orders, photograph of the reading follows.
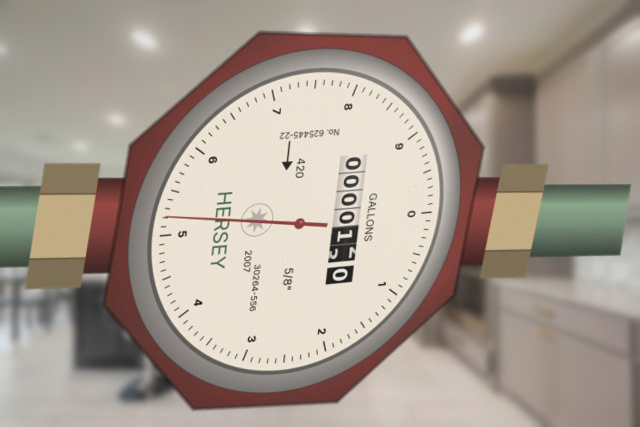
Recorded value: 125.2 gal
